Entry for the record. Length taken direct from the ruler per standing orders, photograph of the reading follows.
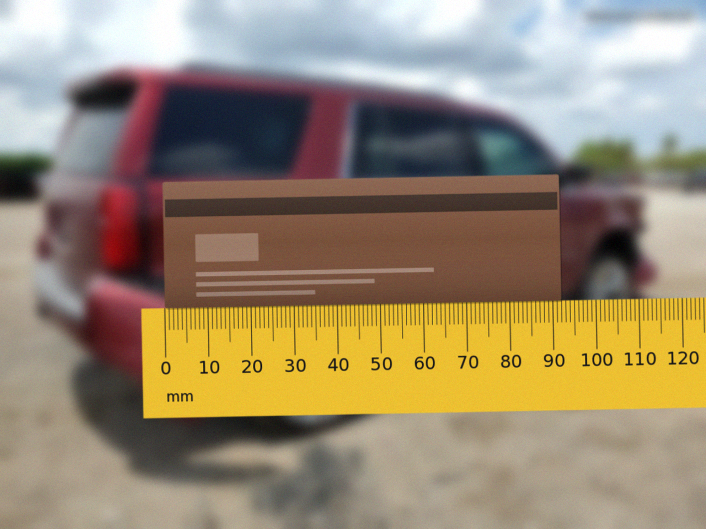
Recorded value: 92 mm
